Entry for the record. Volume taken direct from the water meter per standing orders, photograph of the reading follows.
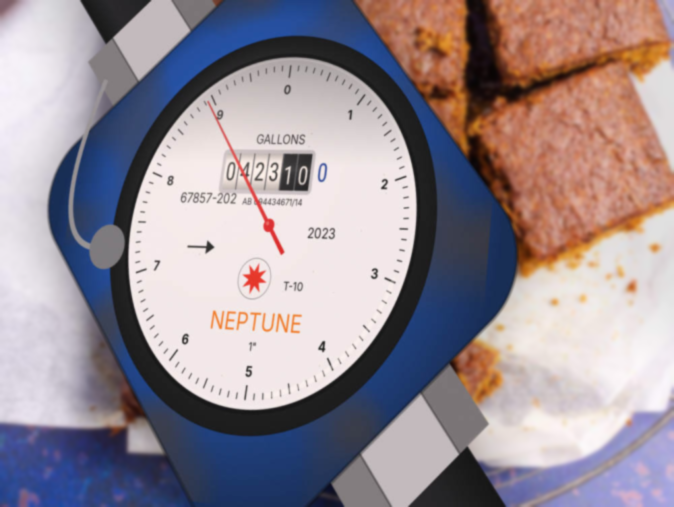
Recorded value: 423098.9 gal
